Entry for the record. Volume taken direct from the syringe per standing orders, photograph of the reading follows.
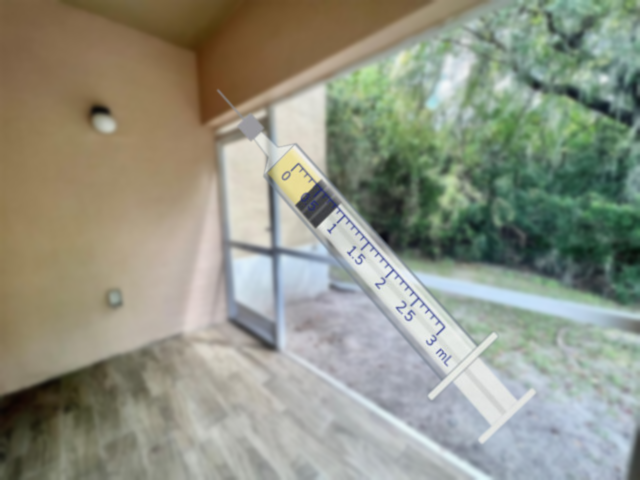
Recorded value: 0.4 mL
